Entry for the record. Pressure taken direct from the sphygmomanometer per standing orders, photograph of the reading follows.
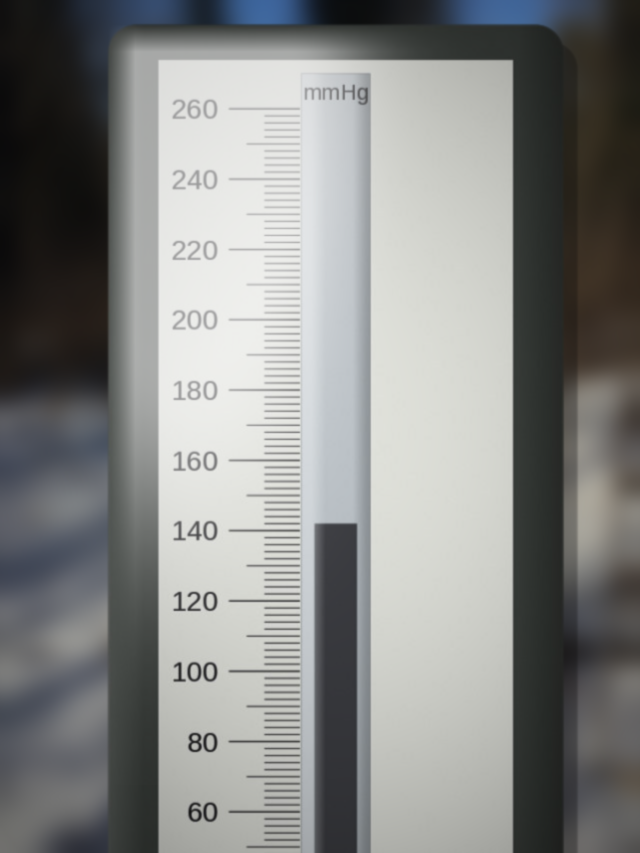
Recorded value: 142 mmHg
